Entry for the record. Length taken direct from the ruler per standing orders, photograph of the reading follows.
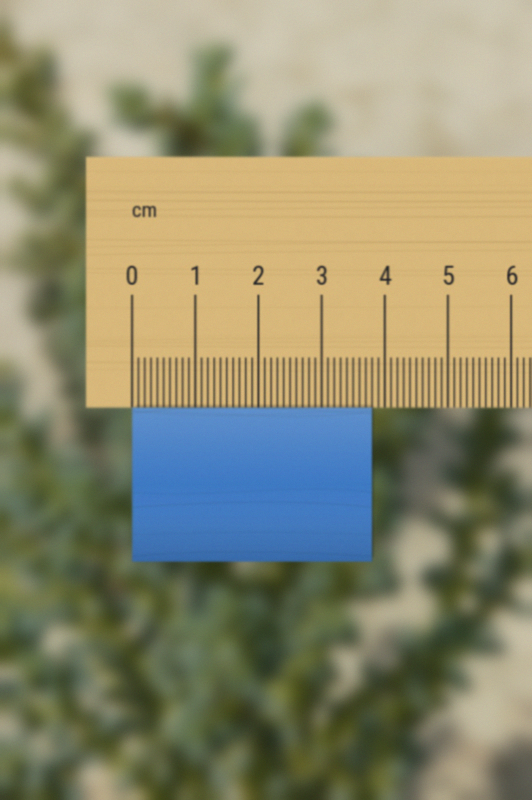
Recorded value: 3.8 cm
